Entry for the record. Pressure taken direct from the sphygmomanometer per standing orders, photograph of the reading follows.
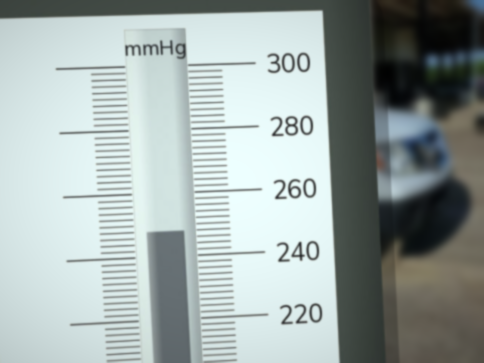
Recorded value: 248 mmHg
